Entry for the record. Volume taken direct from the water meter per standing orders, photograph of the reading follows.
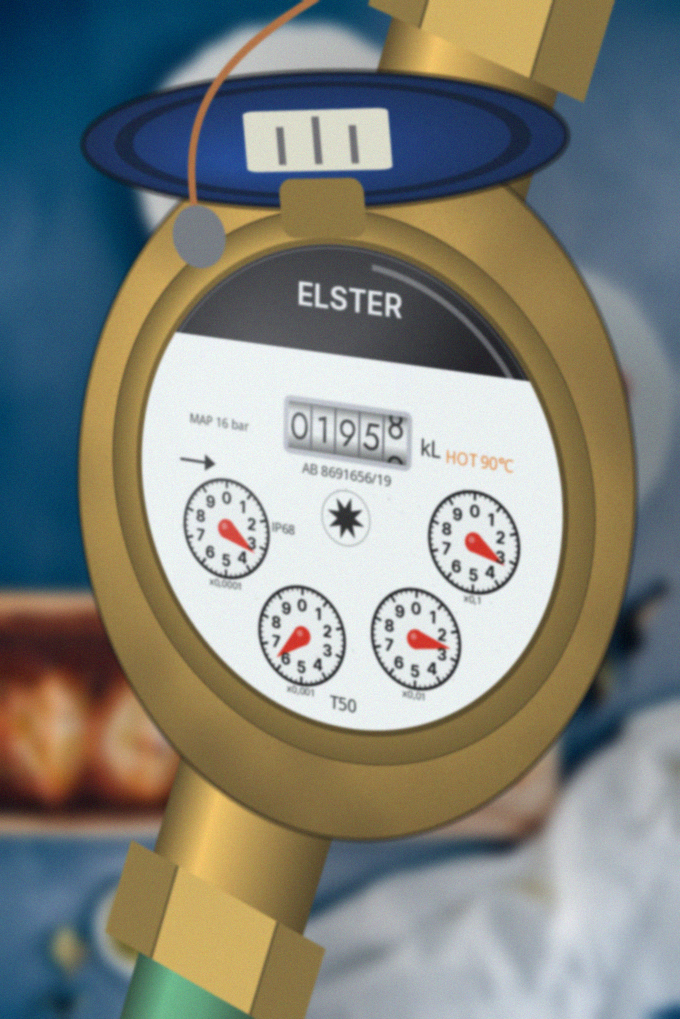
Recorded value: 1958.3263 kL
